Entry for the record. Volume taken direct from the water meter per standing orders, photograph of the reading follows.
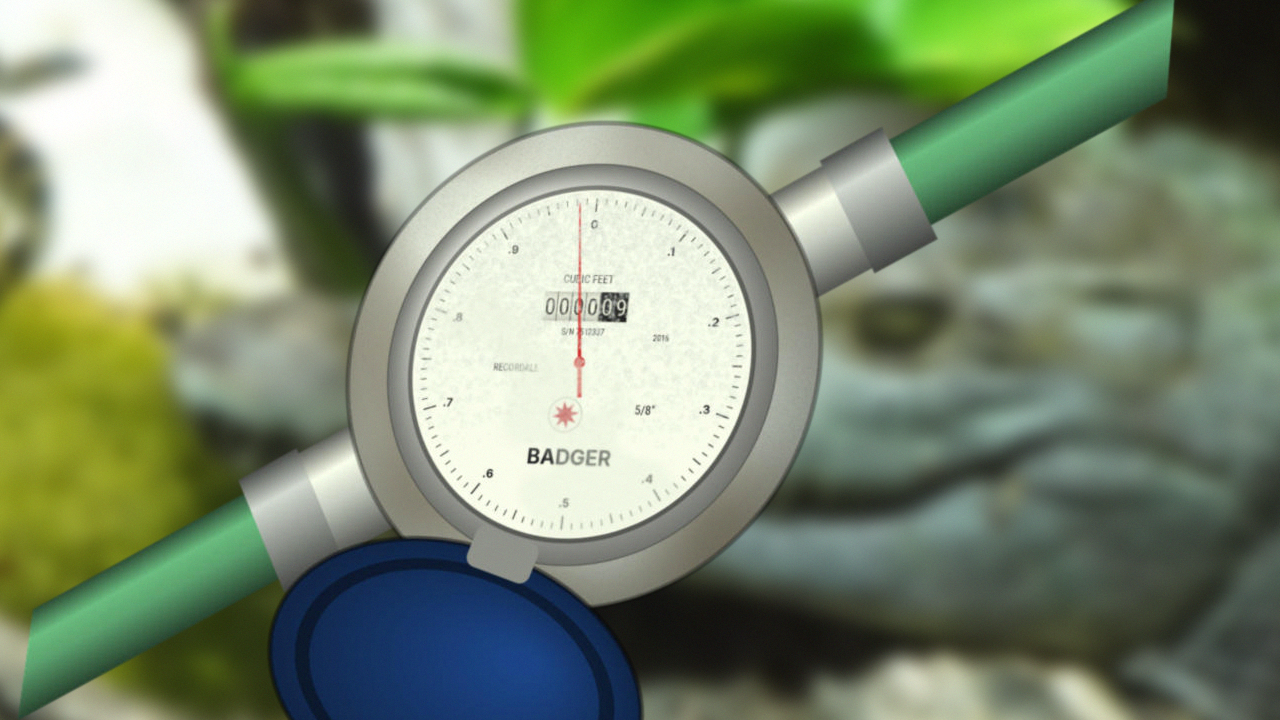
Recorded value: 8.98 ft³
